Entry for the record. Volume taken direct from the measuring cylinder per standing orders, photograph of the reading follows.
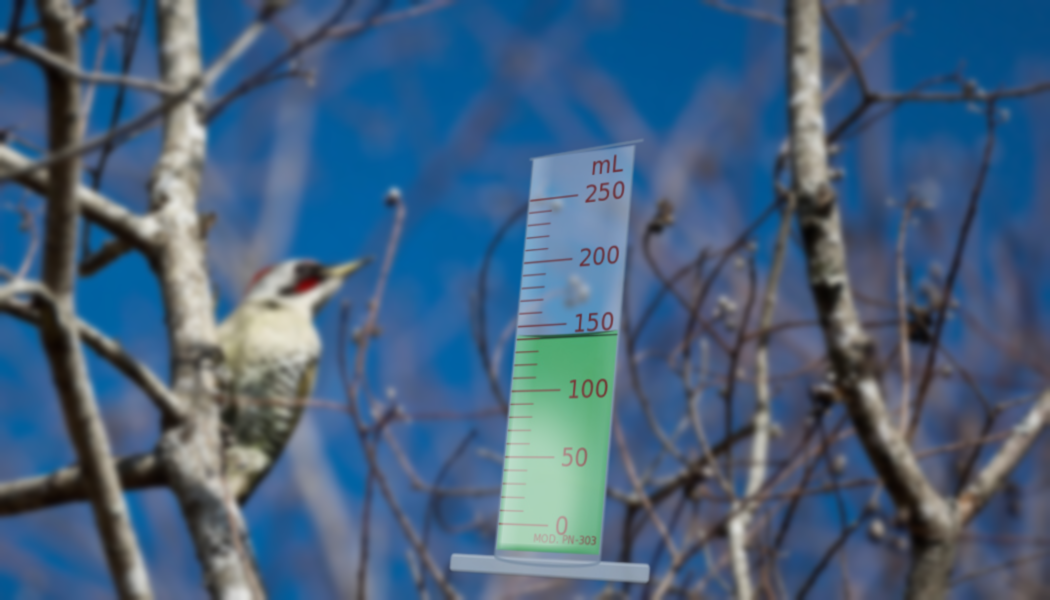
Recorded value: 140 mL
